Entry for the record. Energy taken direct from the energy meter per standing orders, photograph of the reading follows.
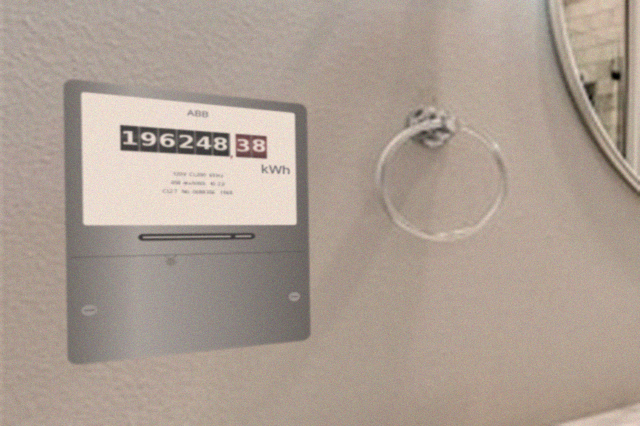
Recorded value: 196248.38 kWh
